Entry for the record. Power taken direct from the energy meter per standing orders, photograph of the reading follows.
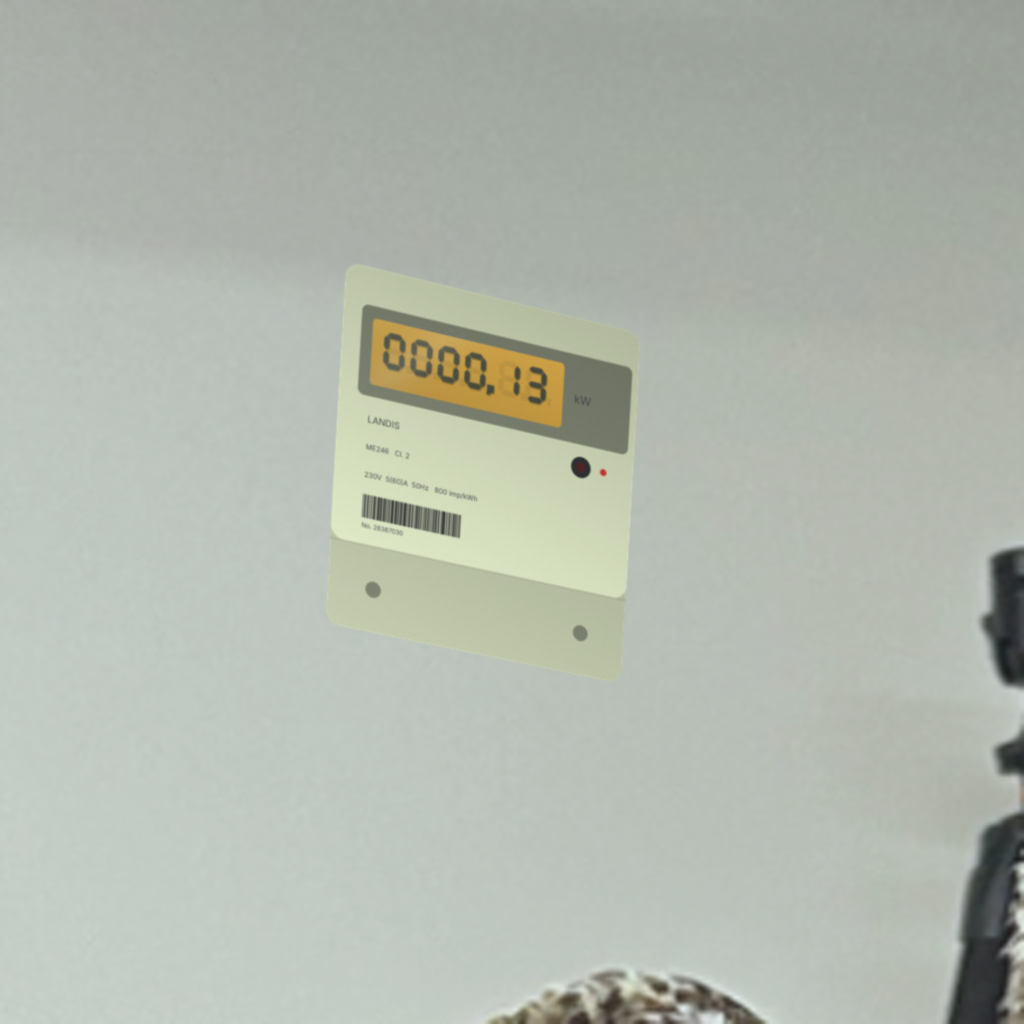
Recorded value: 0.13 kW
